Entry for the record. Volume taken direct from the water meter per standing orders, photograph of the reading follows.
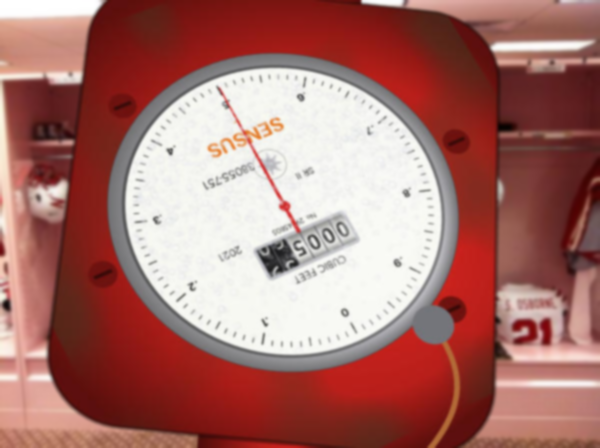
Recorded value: 559.50 ft³
